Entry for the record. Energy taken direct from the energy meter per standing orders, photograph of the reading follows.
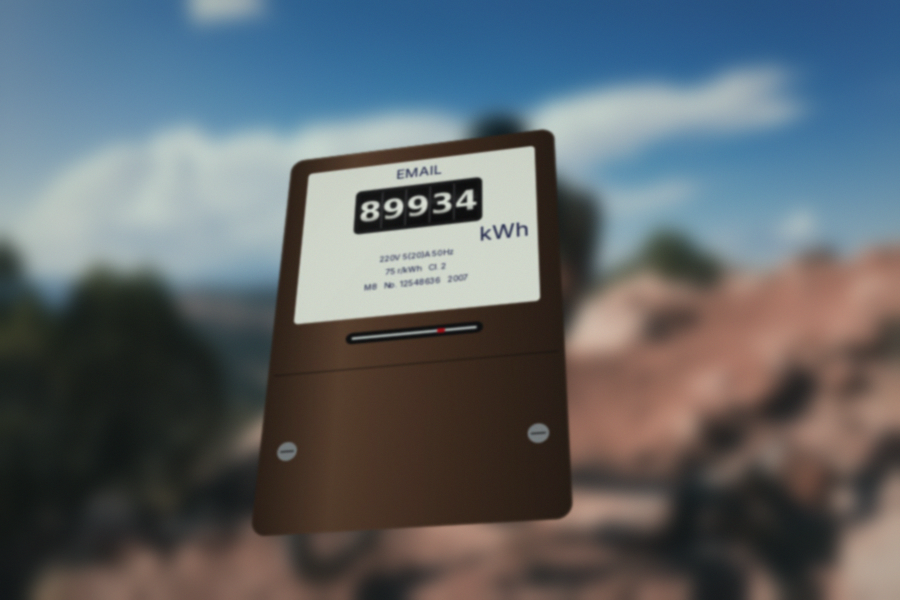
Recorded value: 89934 kWh
